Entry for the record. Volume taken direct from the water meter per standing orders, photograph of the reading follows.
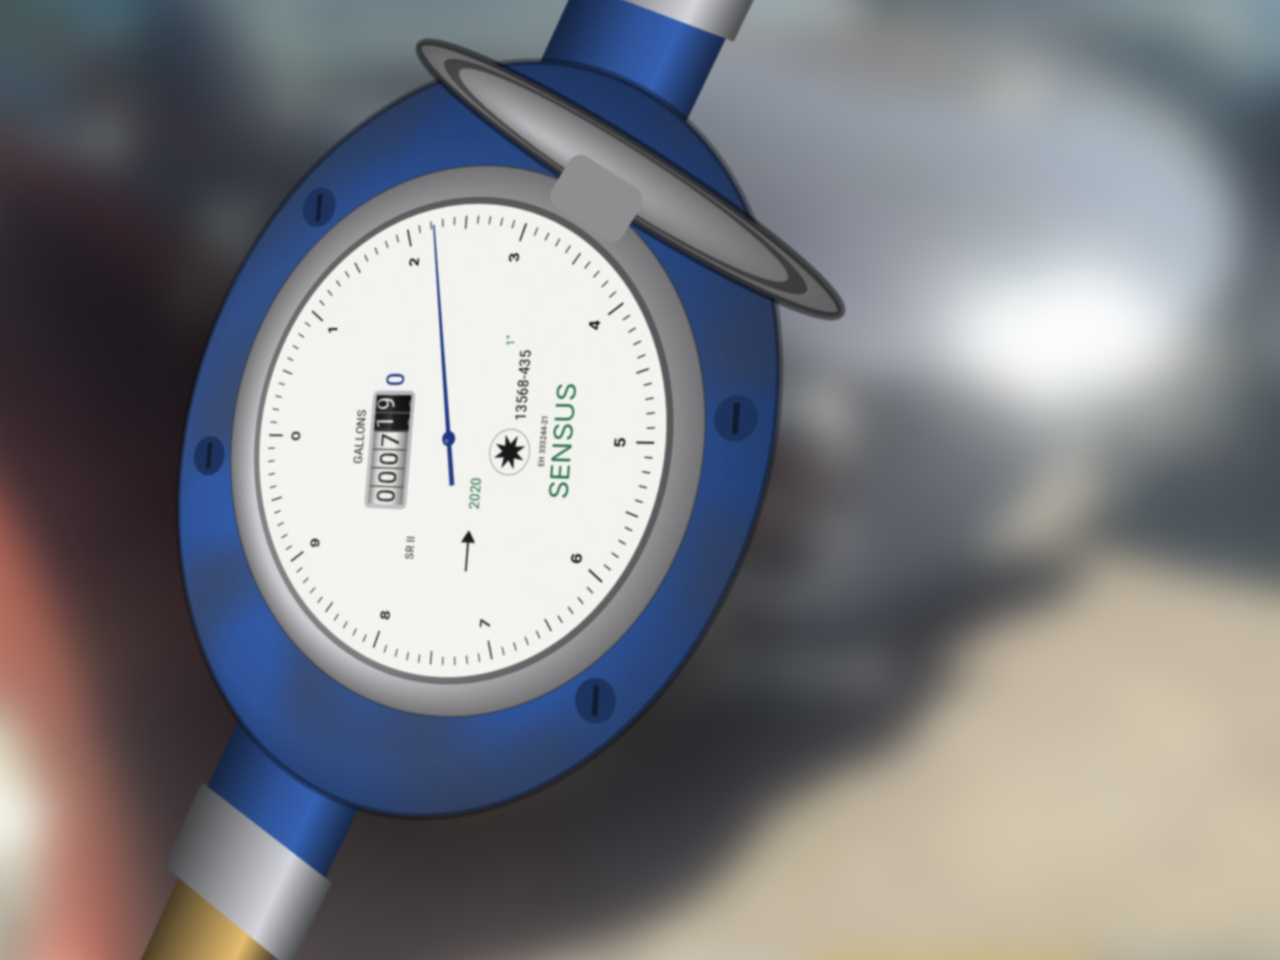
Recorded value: 7192.2 gal
